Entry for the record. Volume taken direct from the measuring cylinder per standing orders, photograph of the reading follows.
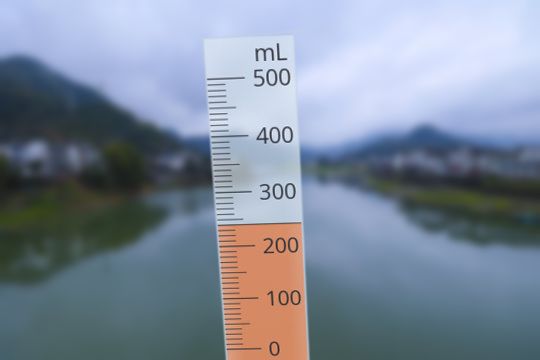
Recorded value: 240 mL
